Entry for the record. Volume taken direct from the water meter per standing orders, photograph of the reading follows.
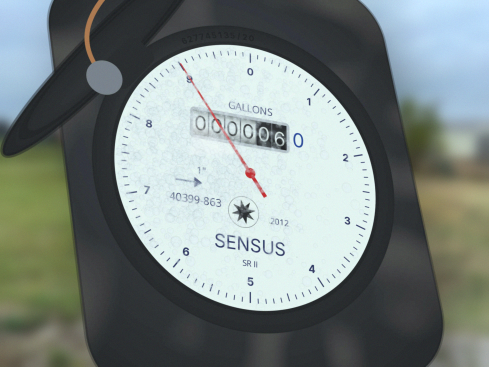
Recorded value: 59.0 gal
